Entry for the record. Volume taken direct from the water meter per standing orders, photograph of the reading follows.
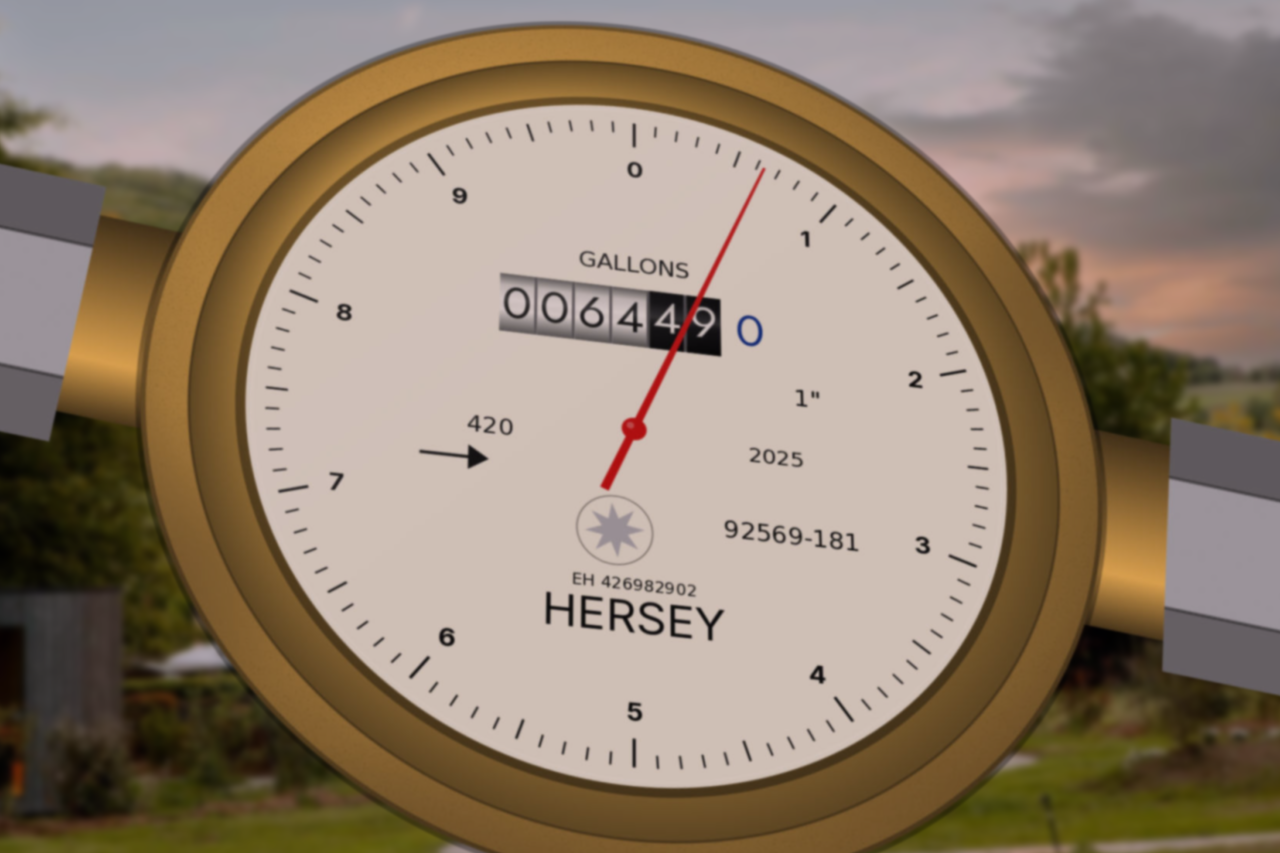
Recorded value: 64490.6 gal
